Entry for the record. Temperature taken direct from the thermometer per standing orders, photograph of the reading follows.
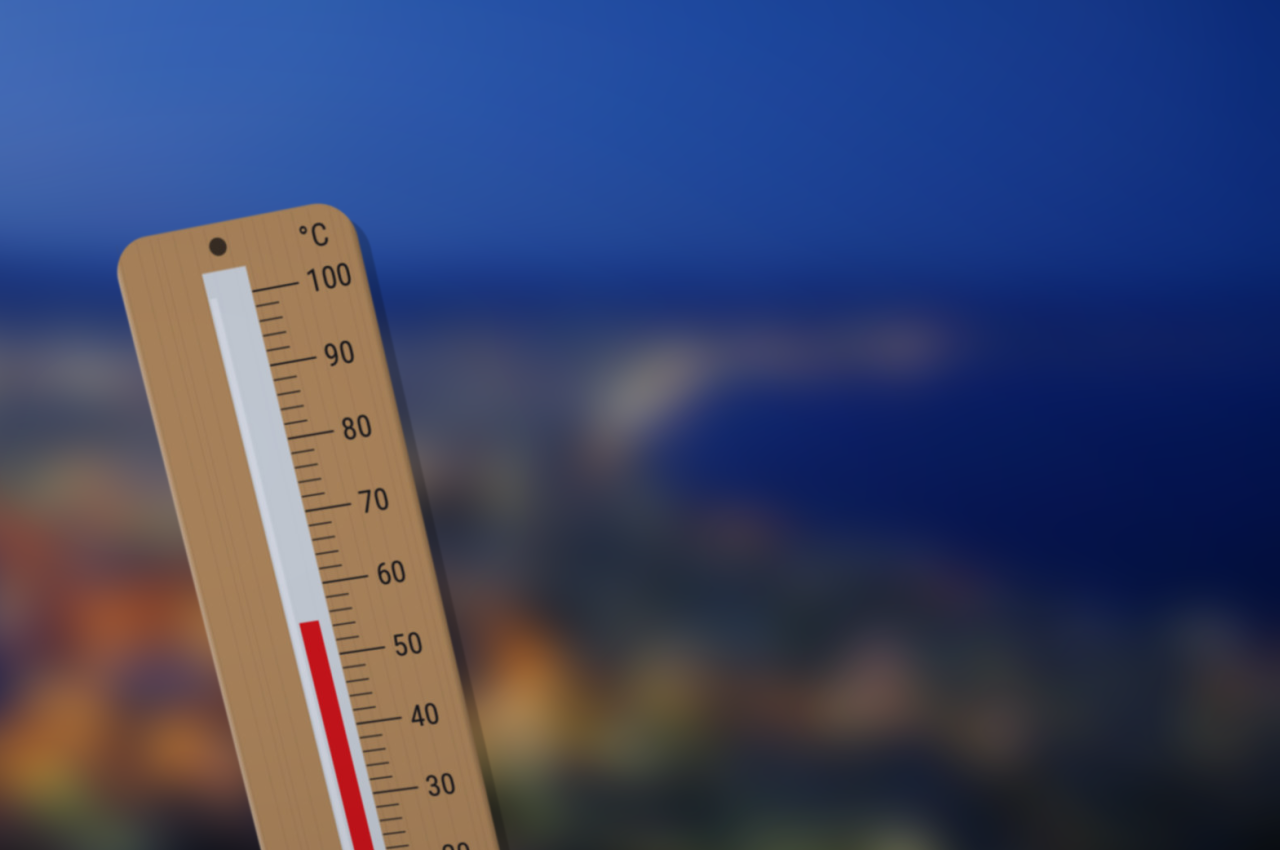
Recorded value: 55 °C
